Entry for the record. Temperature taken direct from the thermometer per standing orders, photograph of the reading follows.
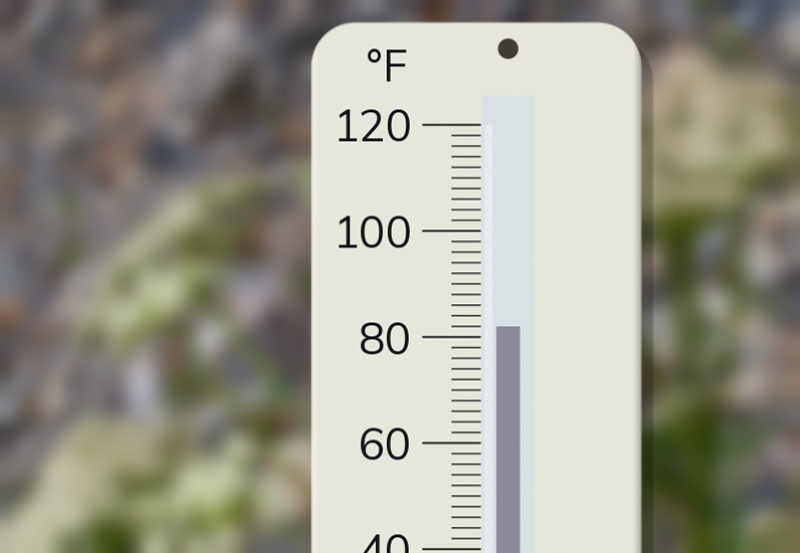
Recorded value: 82 °F
